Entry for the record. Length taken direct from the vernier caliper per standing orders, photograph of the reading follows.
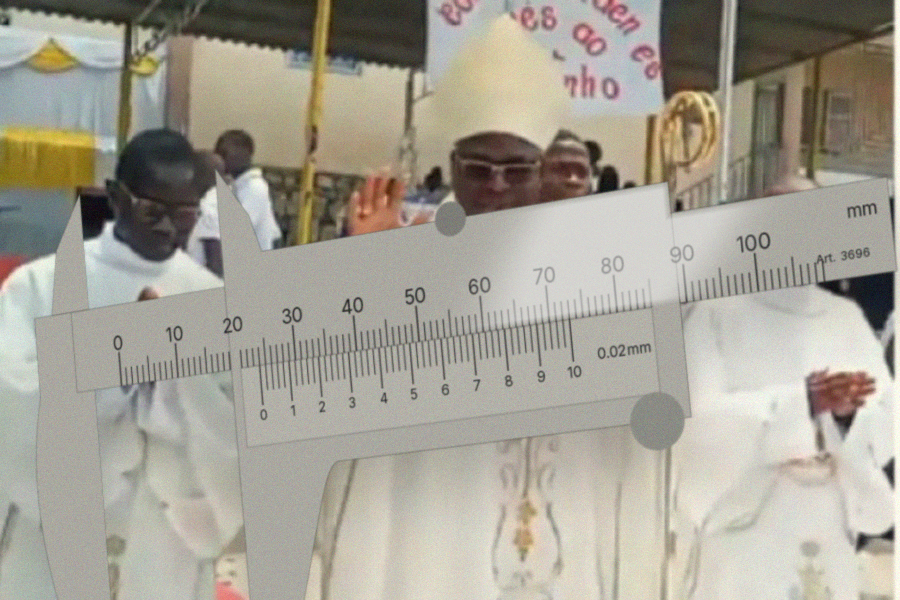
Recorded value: 24.0 mm
